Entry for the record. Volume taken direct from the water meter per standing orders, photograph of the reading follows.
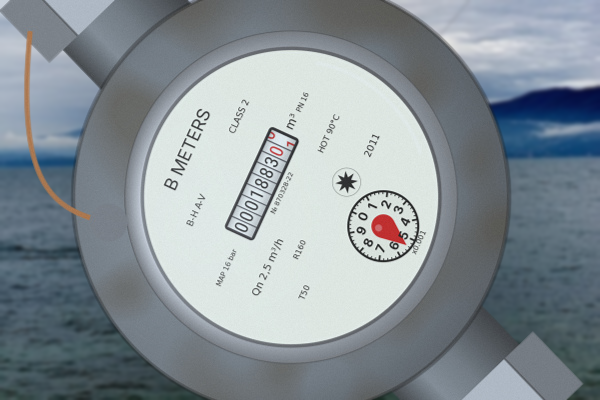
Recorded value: 1883.005 m³
